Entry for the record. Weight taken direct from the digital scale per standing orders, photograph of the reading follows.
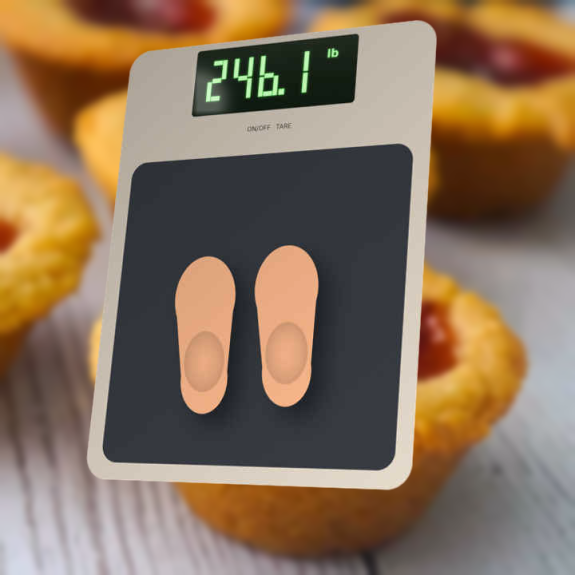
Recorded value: 246.1 lb
